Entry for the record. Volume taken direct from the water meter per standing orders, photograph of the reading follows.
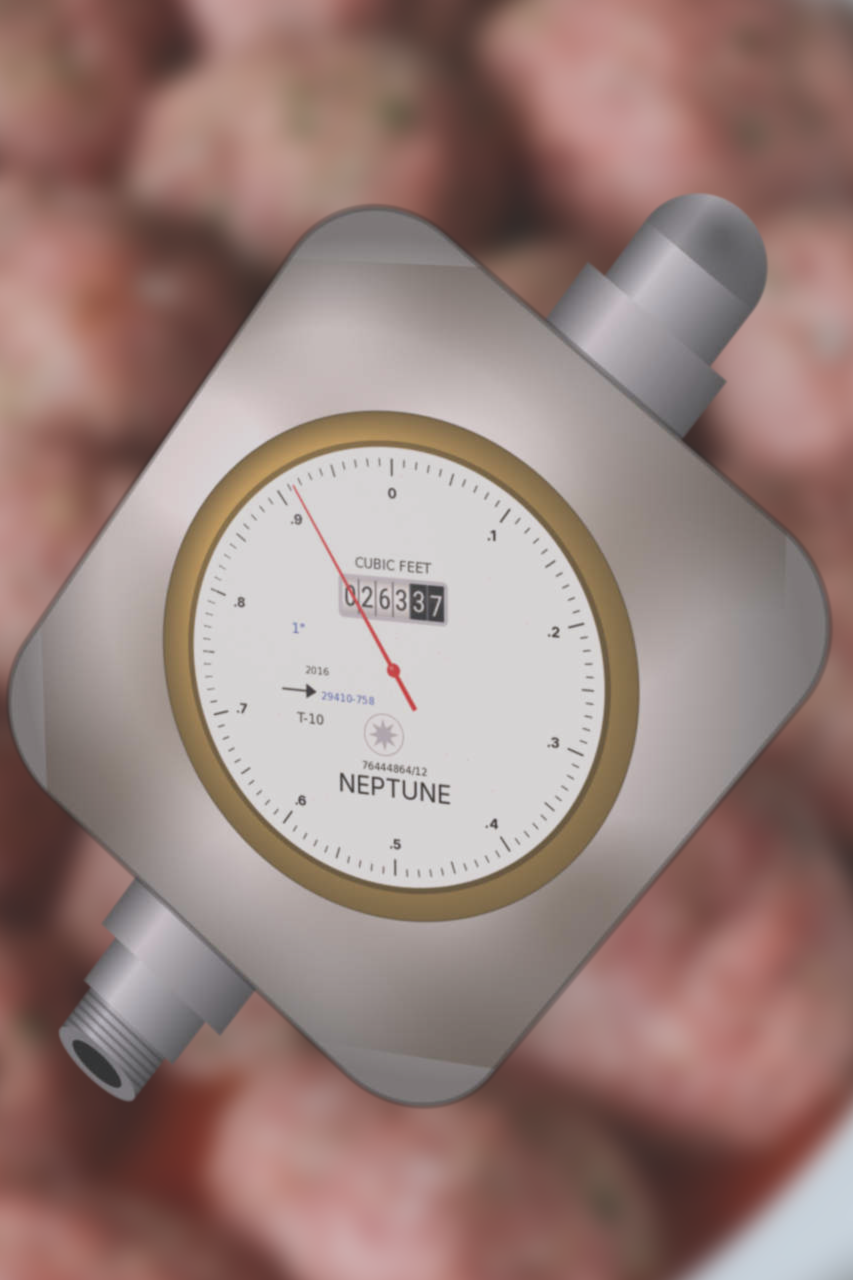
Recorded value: 26336.91 ft³
